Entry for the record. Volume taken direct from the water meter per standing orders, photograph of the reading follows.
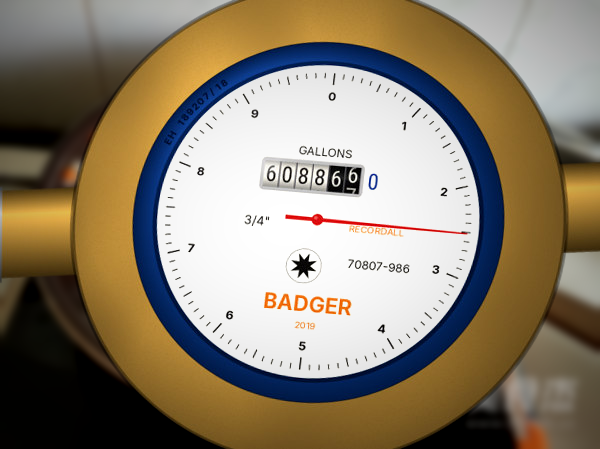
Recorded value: 6088662.5 gal
